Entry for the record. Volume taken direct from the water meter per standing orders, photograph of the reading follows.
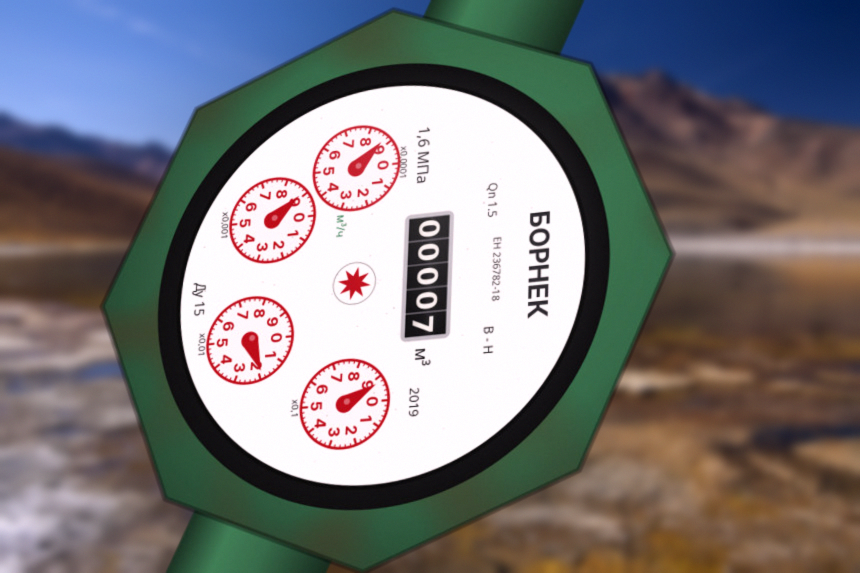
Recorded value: 6.9188 m³
